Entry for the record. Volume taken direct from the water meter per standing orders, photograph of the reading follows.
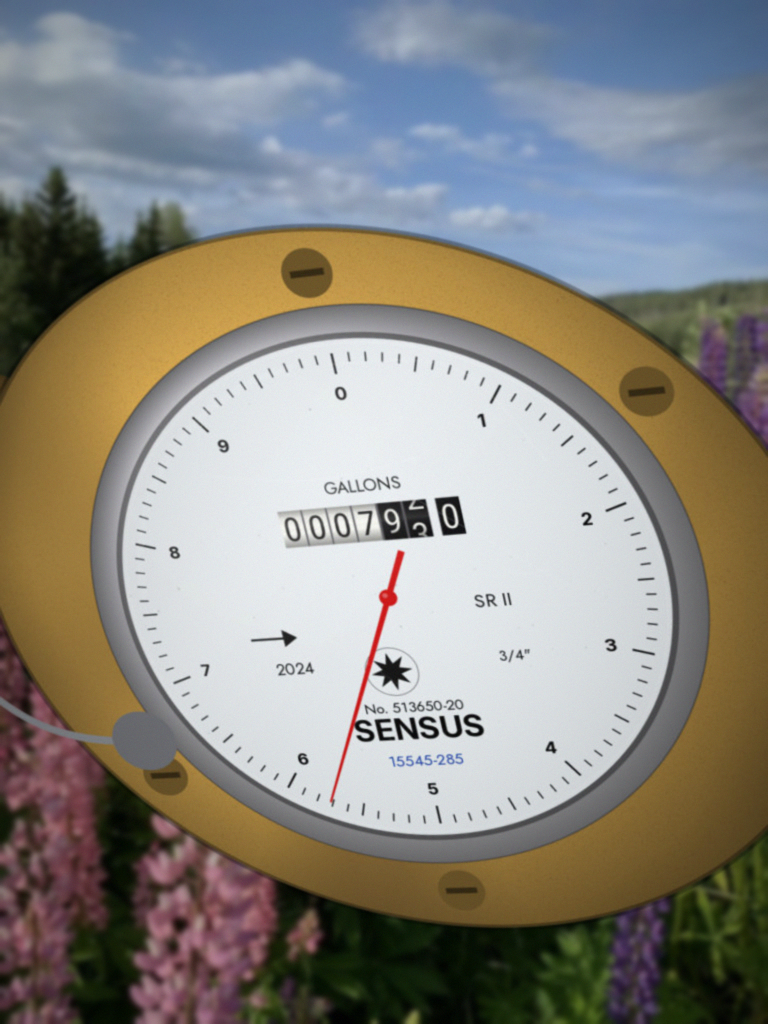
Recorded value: 7925.7 gal
